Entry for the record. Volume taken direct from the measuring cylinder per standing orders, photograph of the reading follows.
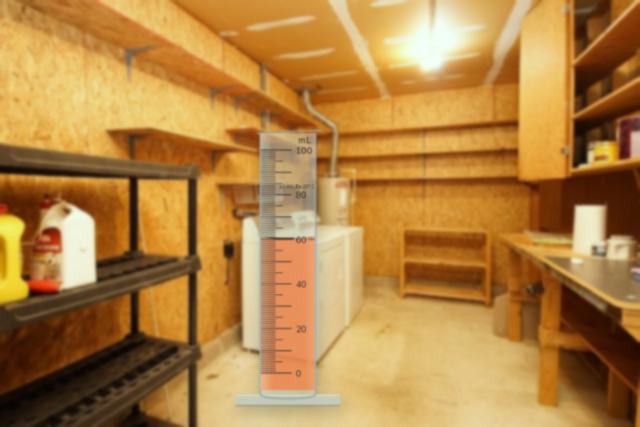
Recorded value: 60 mL
